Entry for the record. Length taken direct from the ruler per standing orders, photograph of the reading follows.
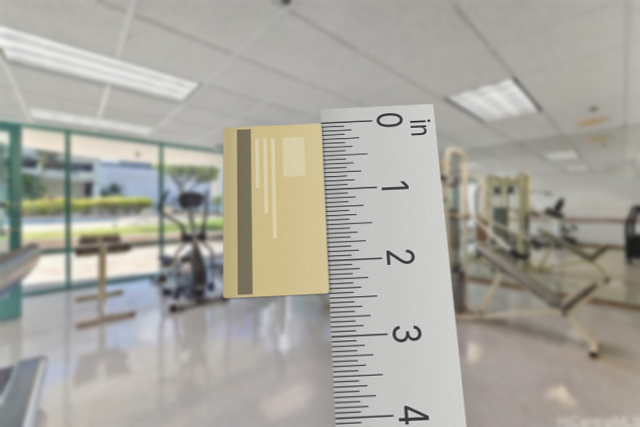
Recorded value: 2.4375 in
